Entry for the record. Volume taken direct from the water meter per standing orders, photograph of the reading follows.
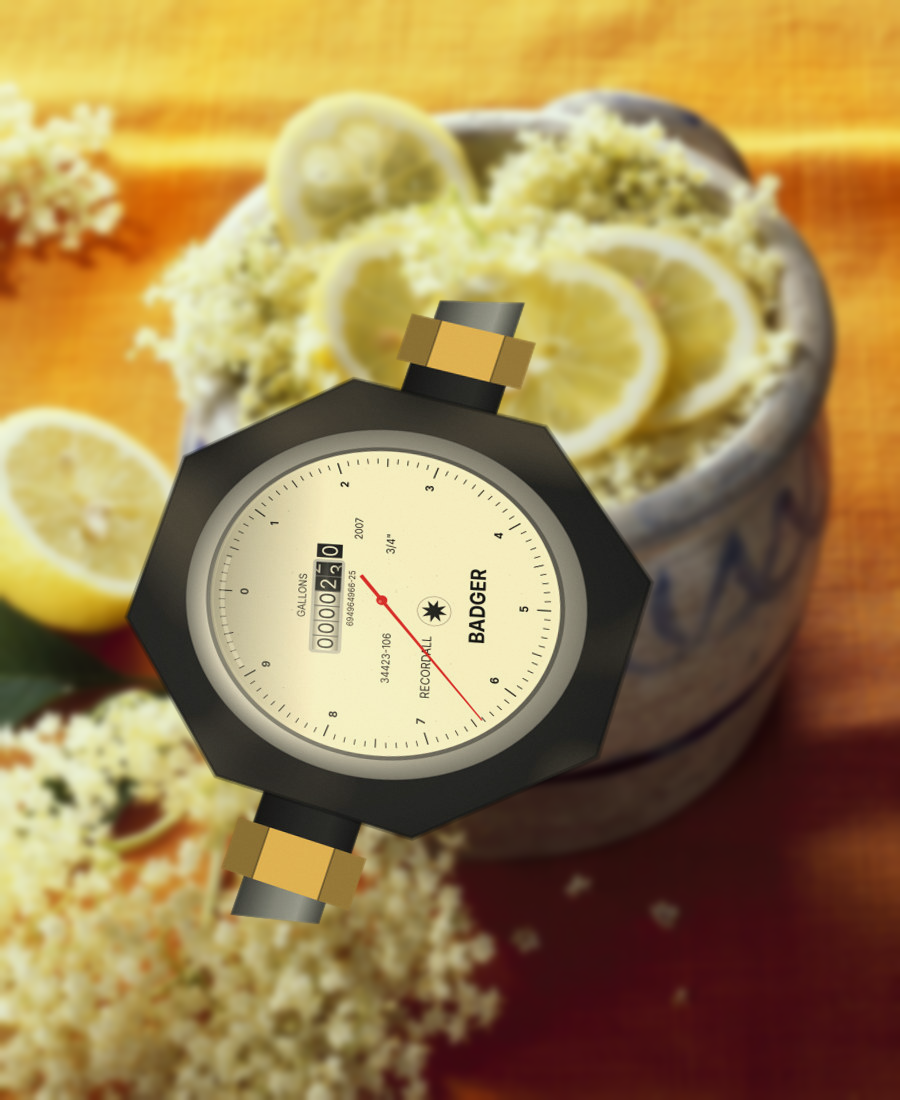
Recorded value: 226.4 gal
